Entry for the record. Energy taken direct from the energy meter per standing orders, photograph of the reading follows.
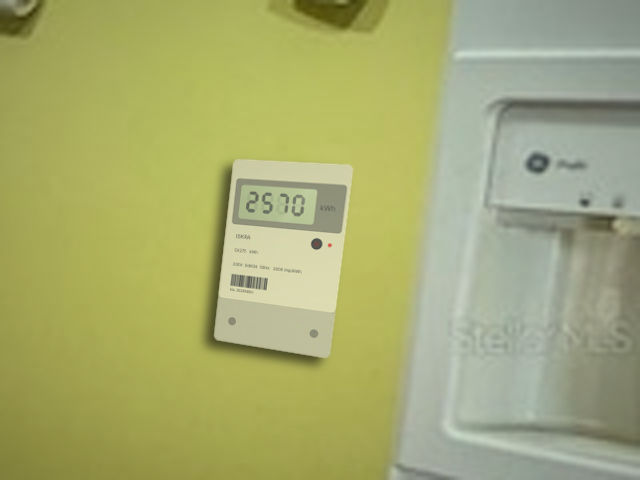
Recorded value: 2570 kWh
